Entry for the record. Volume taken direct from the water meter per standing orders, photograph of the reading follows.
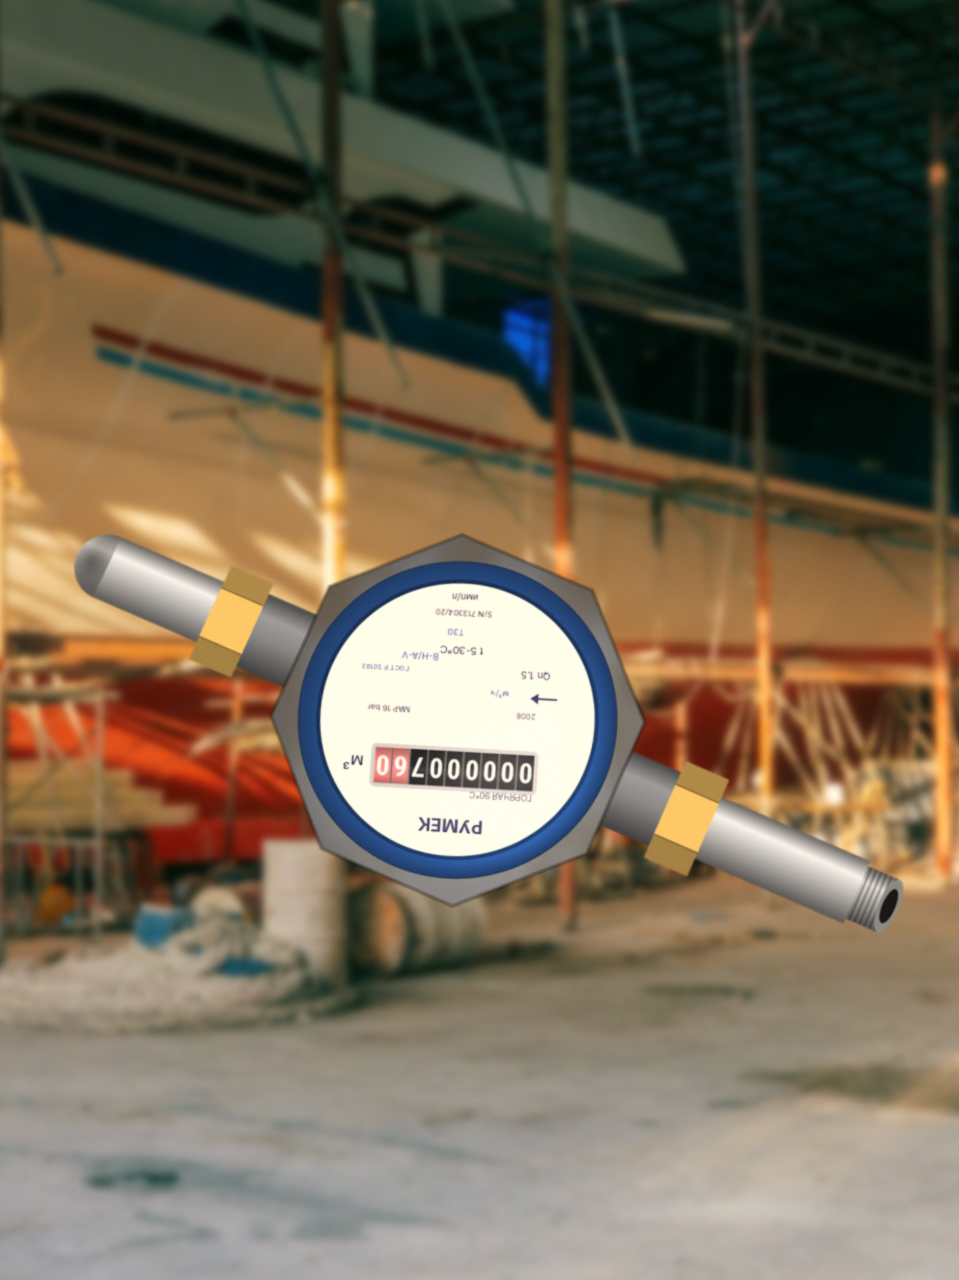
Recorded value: 7.60 m³
